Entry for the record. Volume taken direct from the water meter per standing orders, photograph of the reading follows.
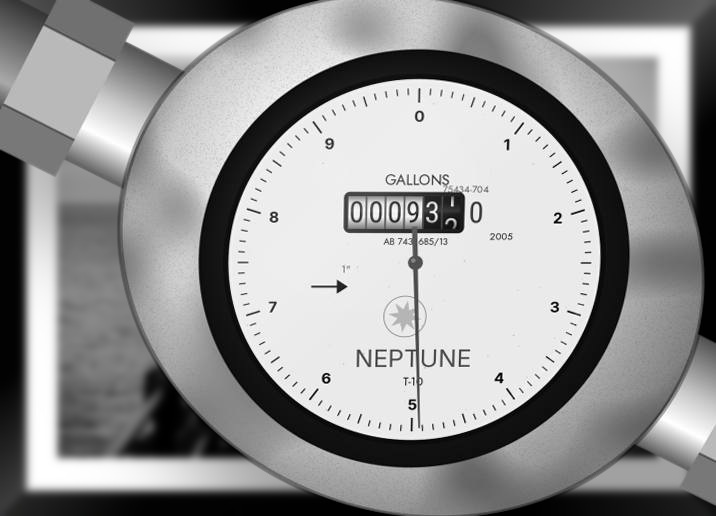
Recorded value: 9314.9 gal
